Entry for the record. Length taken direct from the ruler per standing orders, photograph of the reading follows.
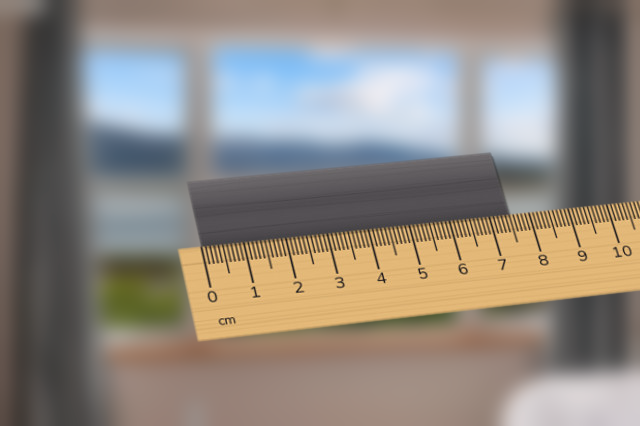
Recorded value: 7.5 cm
